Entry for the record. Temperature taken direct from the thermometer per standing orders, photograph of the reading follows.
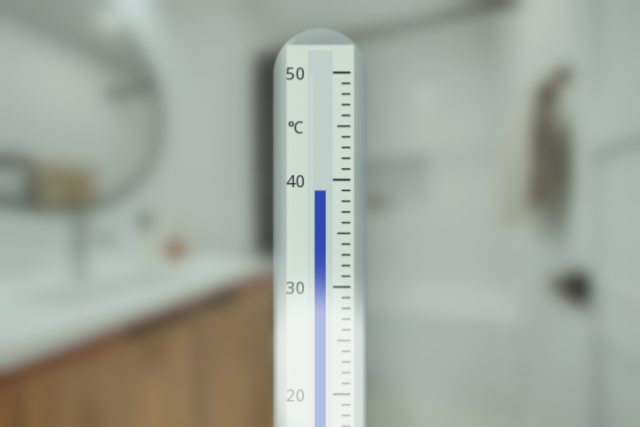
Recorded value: 39 °C
